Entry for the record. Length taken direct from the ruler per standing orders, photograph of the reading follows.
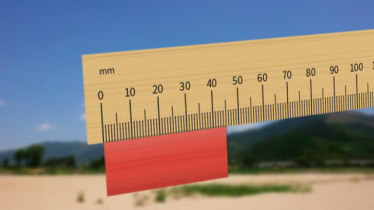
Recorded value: 45 mm
